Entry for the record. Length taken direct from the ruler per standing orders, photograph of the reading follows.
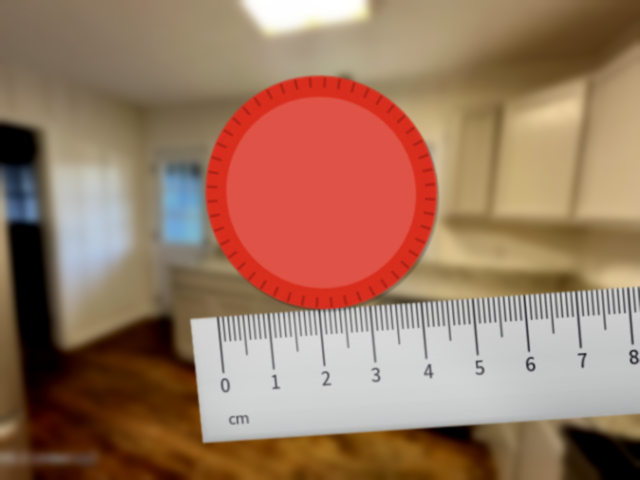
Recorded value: 4.5 cm
